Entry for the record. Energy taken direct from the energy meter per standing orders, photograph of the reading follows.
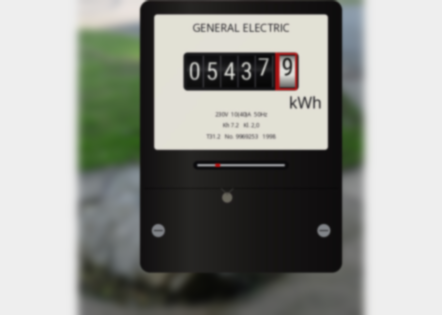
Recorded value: 5437.9 kWh
